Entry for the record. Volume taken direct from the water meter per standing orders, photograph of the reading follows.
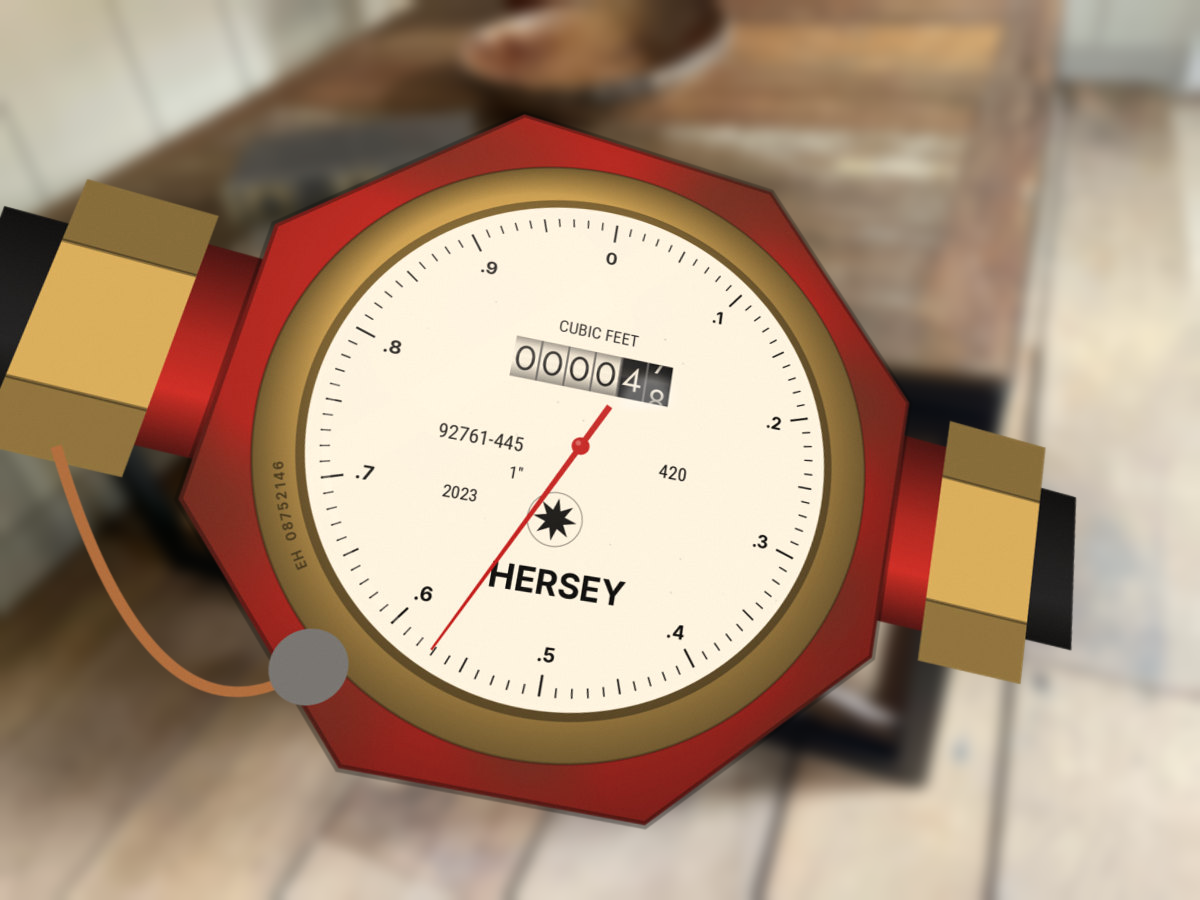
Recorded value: 47.57 ft³
